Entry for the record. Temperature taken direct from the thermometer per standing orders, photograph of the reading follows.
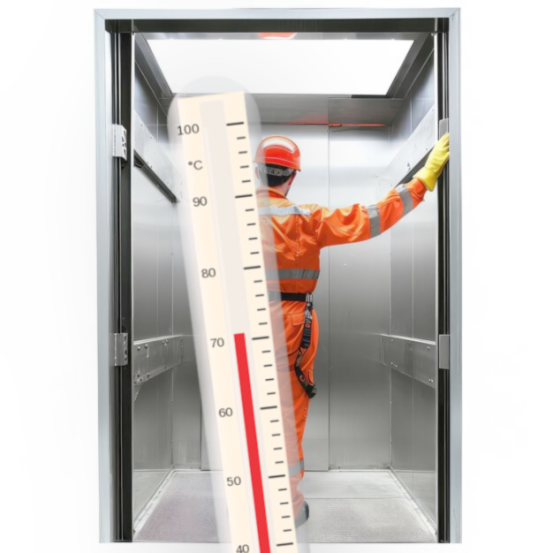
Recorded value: 71 °C
